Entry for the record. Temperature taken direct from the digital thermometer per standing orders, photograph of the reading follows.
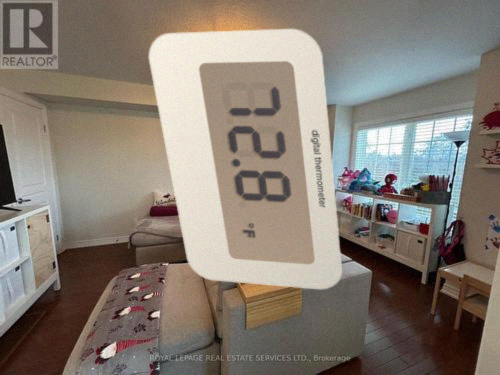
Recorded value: 72.8 °F
